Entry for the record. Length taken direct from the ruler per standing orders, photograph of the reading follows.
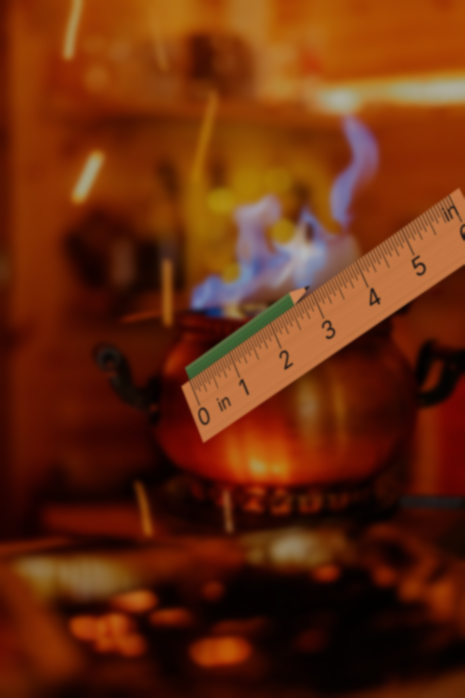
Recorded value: 3 in
